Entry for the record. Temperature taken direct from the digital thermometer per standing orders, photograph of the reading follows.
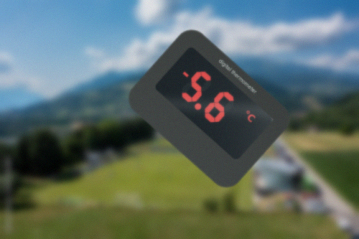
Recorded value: -5.6 °C
